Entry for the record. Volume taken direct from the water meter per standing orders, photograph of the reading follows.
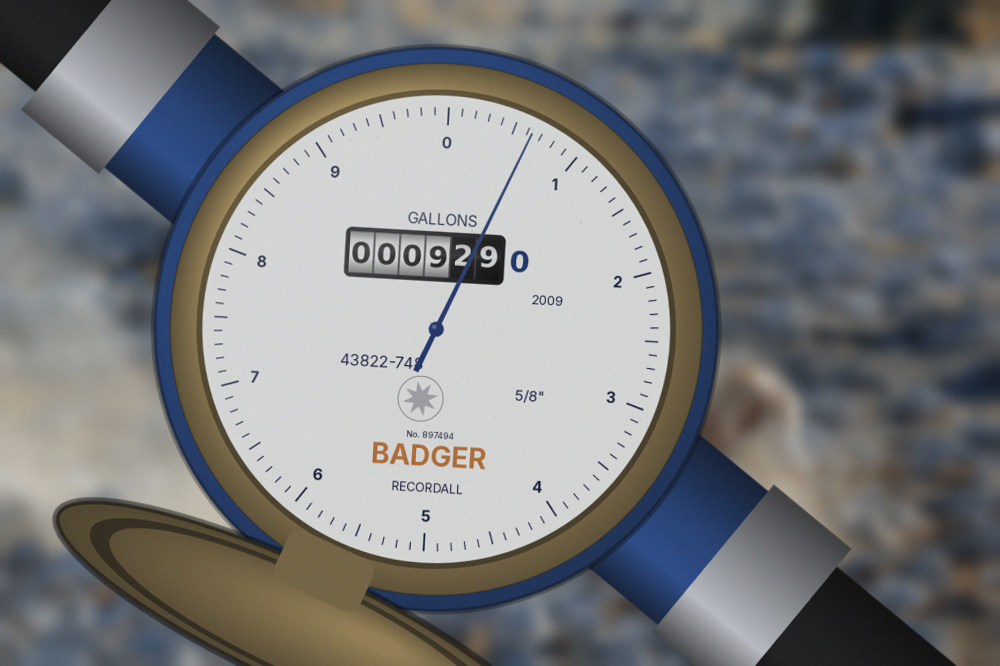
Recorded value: 9290.6 gal
